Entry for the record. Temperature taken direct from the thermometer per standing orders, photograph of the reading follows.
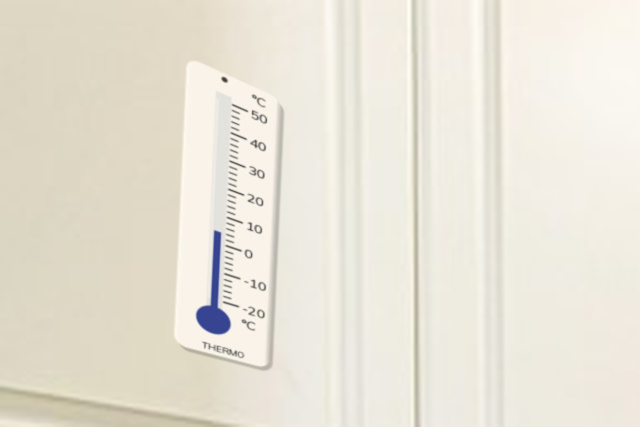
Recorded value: 4 °C
